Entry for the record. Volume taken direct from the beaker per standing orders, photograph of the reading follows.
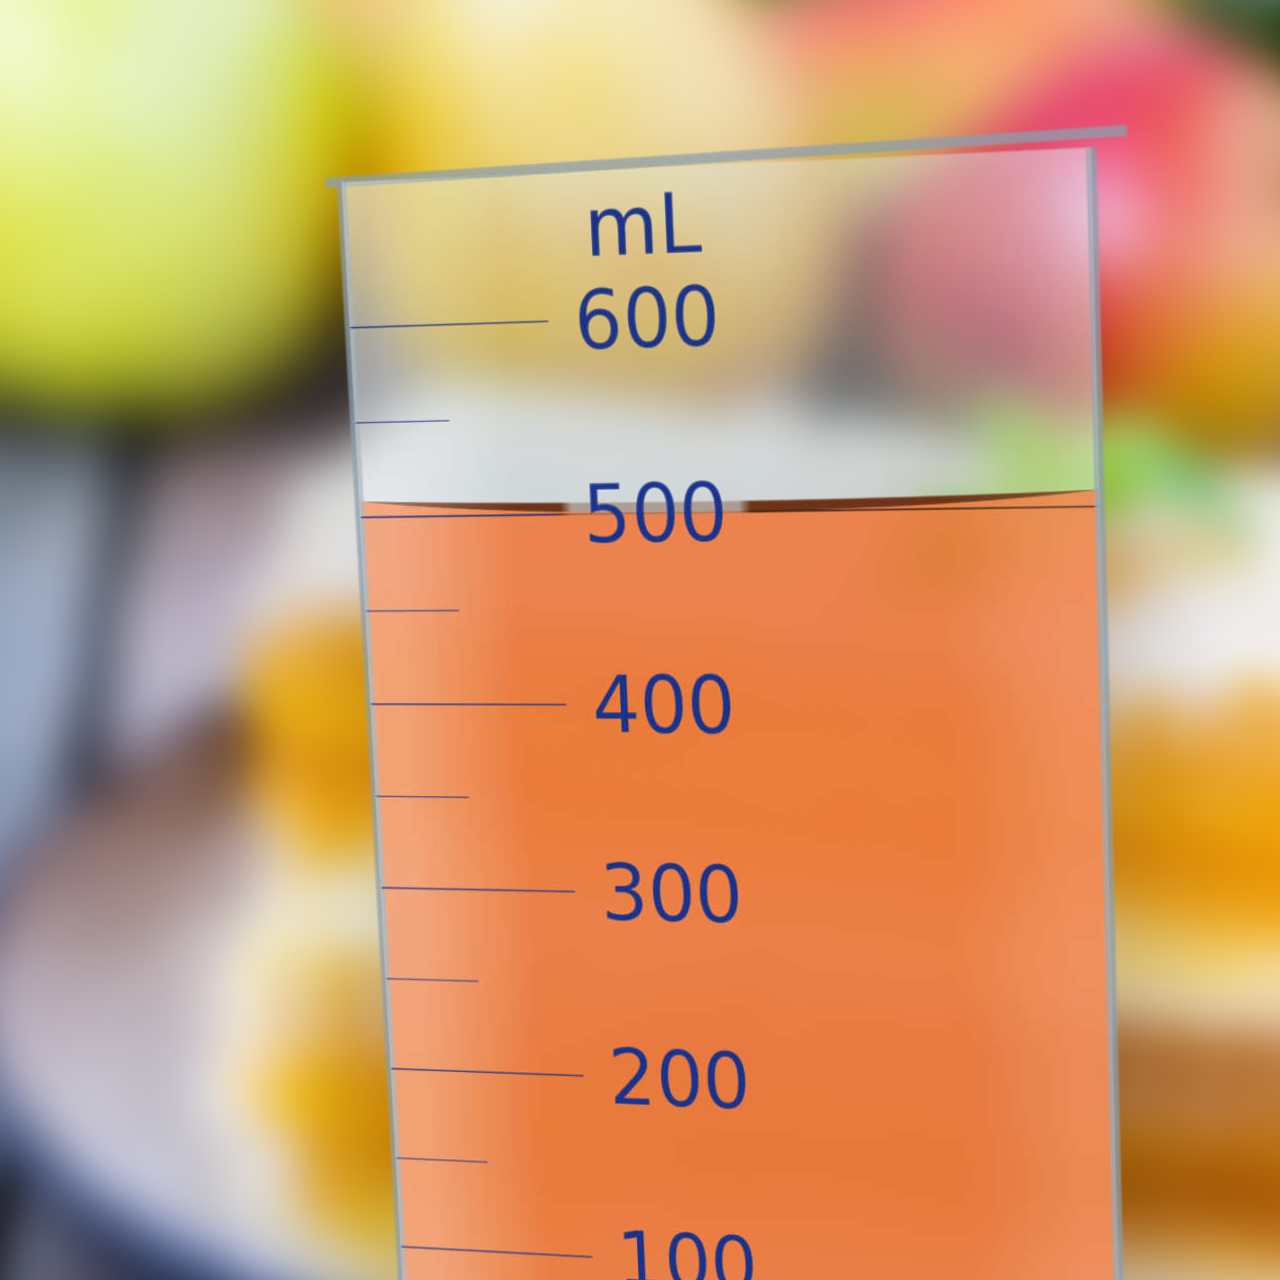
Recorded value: 500 mL
